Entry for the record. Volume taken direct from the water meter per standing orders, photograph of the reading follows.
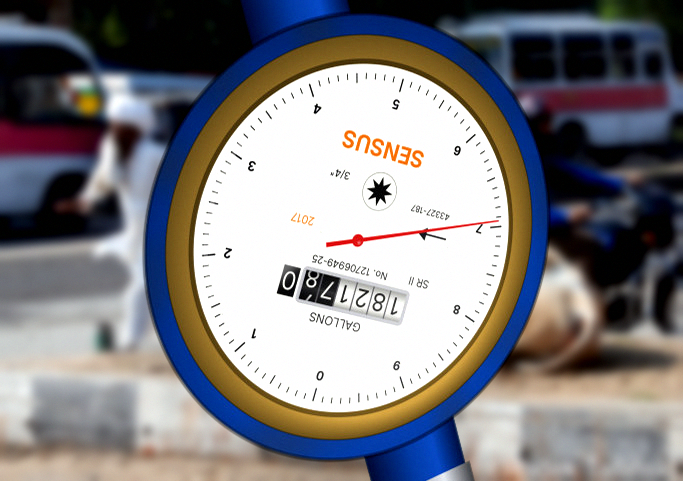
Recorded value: 1821776.9 gal
